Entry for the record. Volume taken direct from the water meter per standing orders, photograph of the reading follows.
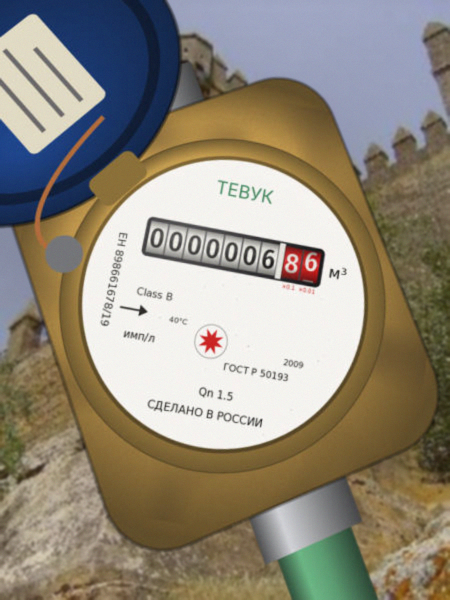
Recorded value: 6.86 m³
